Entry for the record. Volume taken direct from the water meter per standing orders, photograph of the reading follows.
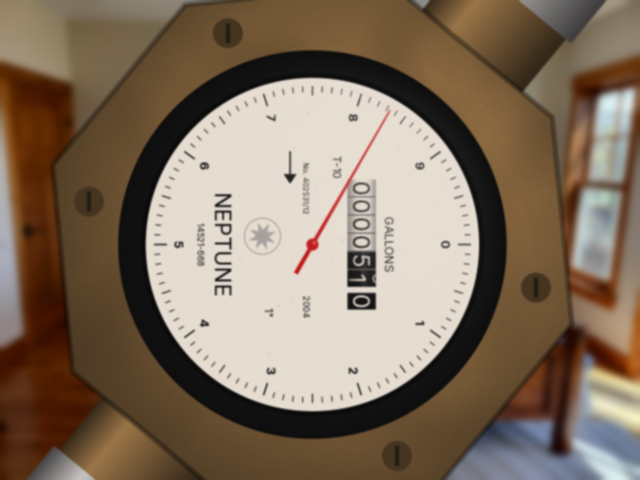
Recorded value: 508.3 gal
